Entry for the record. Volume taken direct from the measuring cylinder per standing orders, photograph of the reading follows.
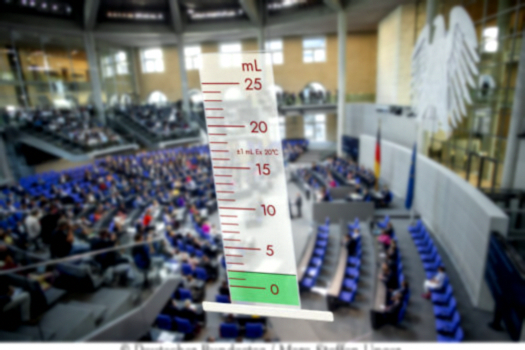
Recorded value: 2 mL
